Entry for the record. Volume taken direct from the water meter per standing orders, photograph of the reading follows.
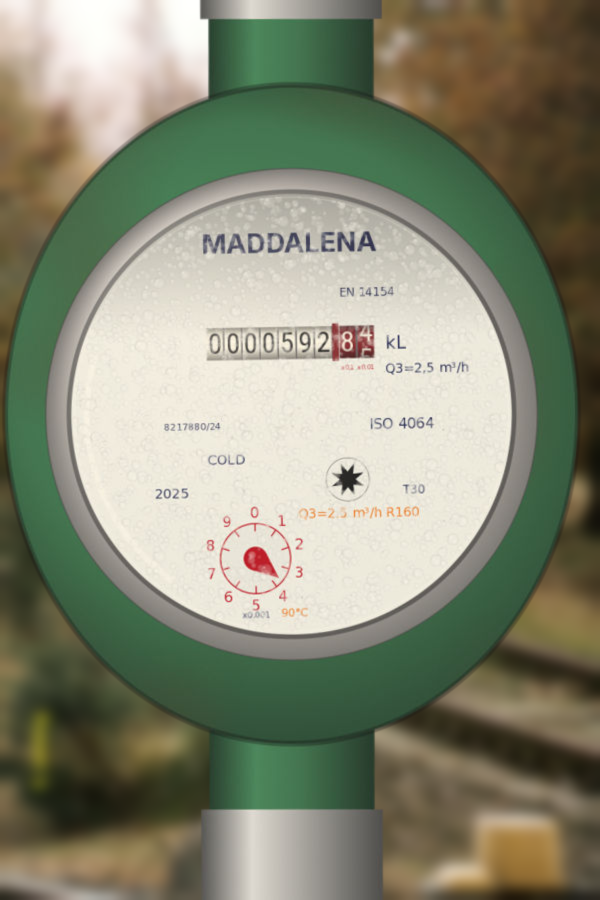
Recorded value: 592.843 kL
